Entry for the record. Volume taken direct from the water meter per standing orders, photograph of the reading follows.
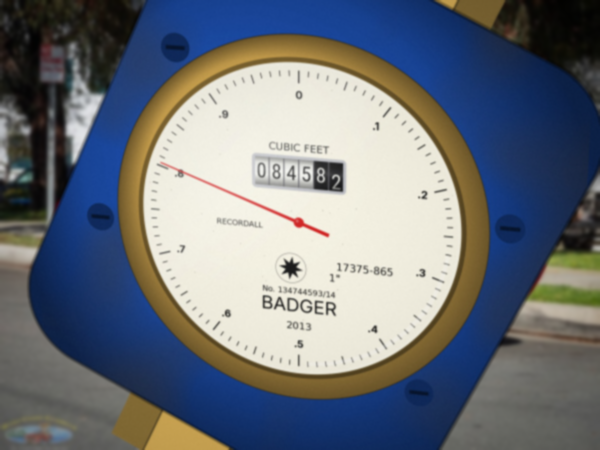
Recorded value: 84581.80 ft³
